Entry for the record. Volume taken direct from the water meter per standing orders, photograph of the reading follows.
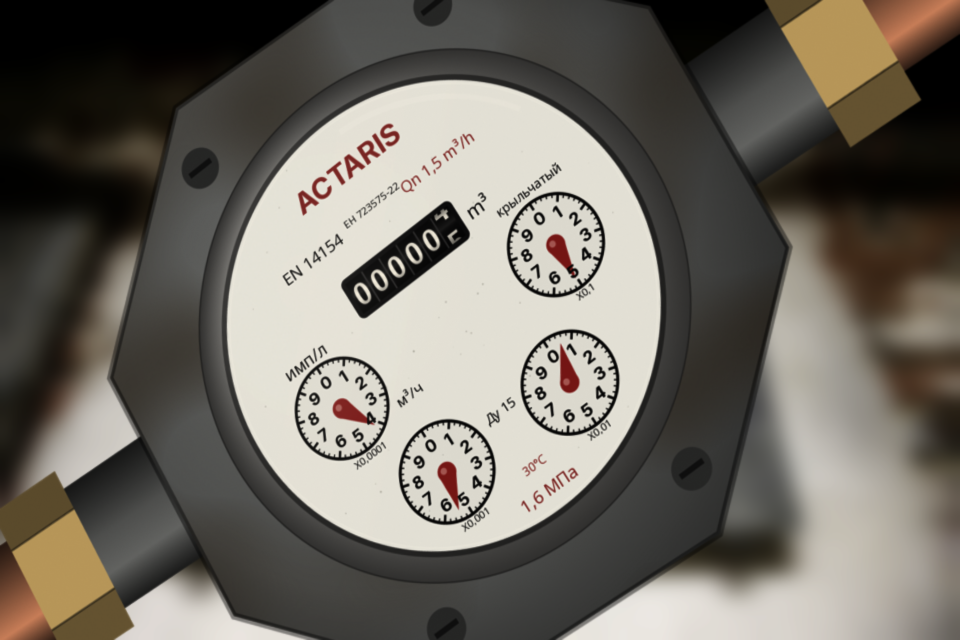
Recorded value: 4.5054 m³
